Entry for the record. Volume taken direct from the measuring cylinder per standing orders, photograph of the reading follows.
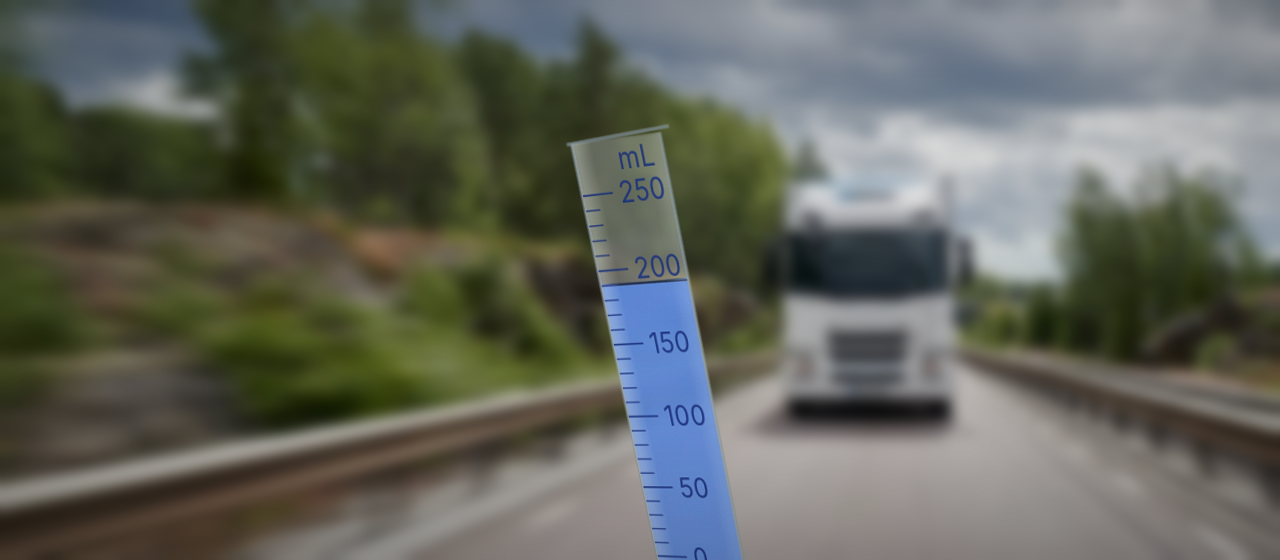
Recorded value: 190 mL
